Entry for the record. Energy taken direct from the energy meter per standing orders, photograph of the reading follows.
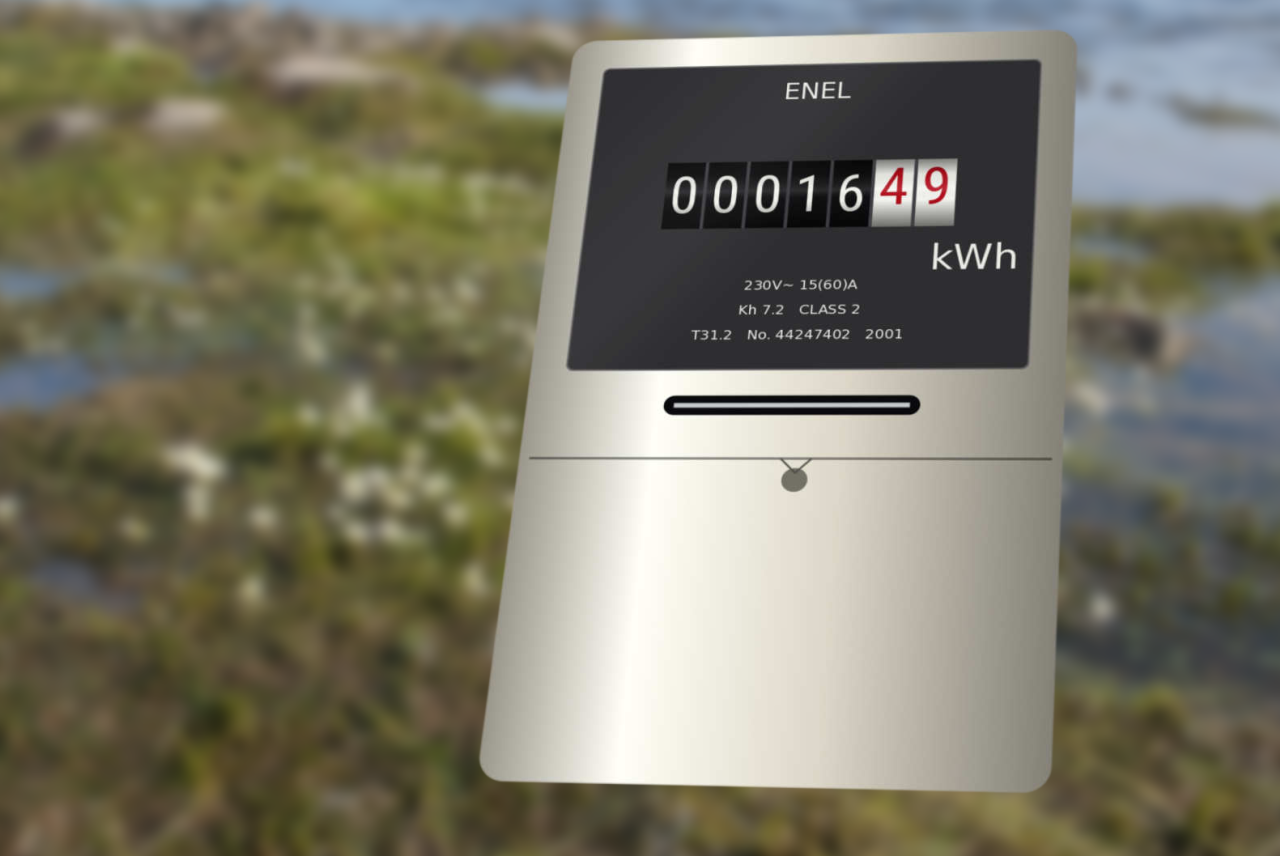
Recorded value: 16.49 kWh
